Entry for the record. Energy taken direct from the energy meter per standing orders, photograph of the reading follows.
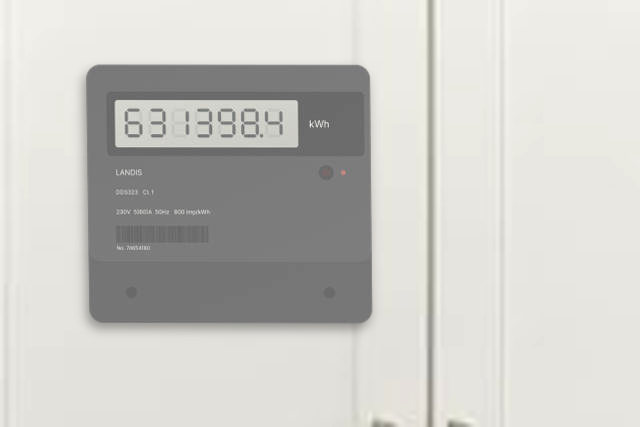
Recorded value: 631398.4 kWh
